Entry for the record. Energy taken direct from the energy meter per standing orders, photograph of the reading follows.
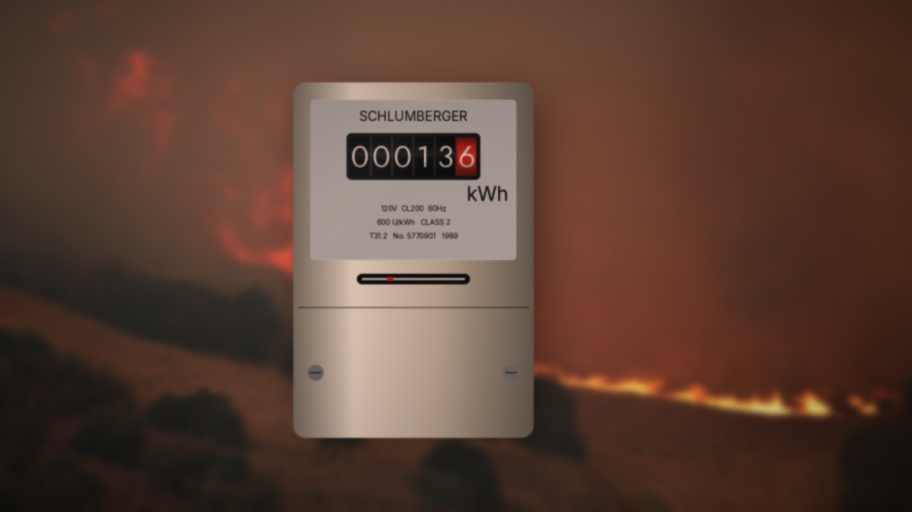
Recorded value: 13.6 kWh
